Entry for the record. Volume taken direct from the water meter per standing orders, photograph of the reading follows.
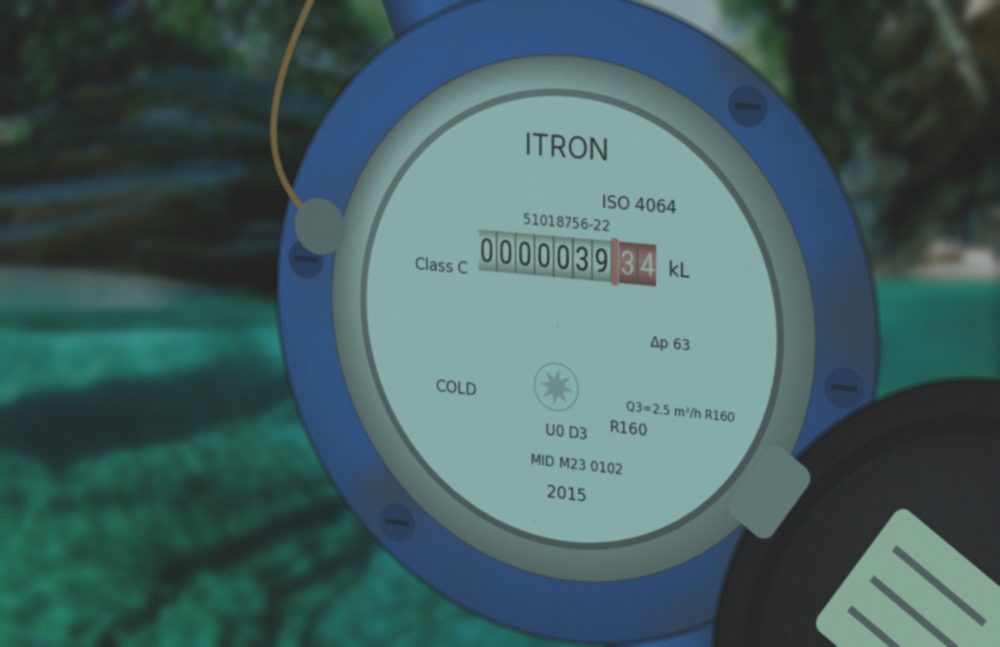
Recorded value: 39.34 kL
